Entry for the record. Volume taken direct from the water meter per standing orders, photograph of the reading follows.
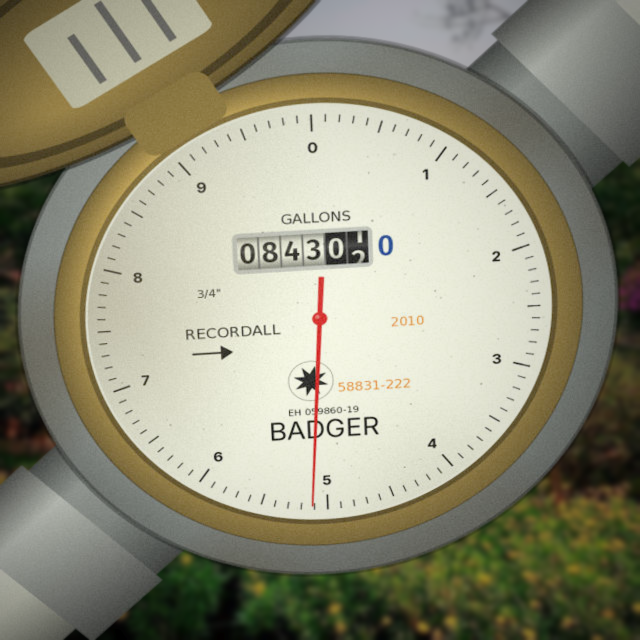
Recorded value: 843015.1 gal
